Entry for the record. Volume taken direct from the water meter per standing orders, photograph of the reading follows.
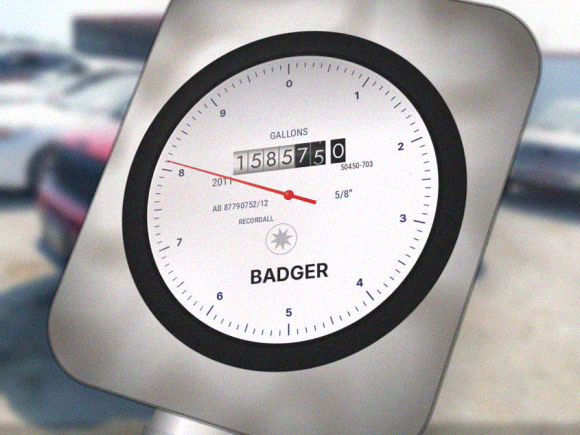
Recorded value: 1585748.1 gal
